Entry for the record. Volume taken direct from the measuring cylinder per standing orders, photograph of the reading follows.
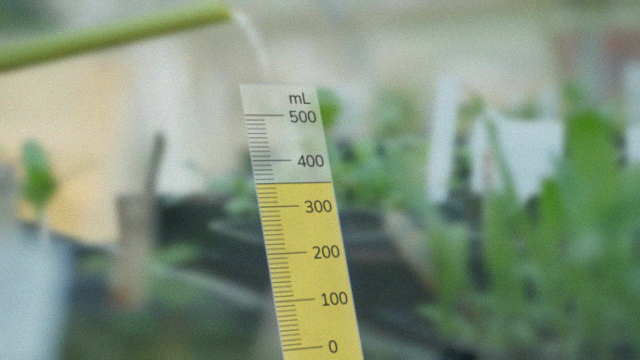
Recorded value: 350 mL
